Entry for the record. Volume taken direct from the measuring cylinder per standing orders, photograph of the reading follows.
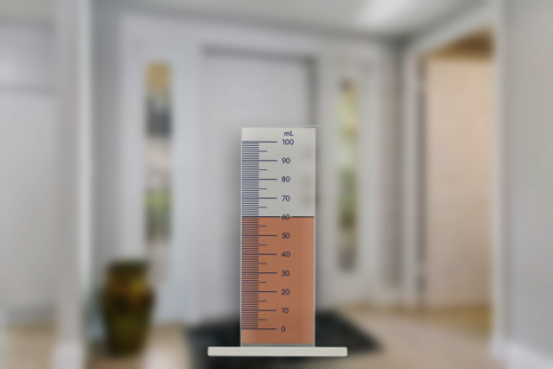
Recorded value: 60 mL
